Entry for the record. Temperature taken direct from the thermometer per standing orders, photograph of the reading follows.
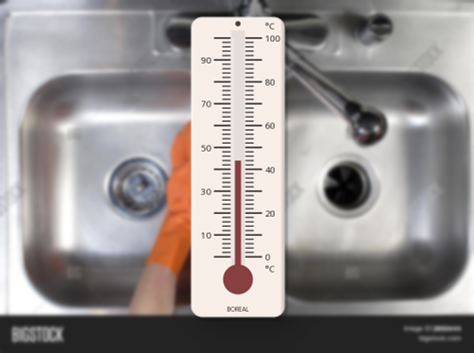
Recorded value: 44 °C
